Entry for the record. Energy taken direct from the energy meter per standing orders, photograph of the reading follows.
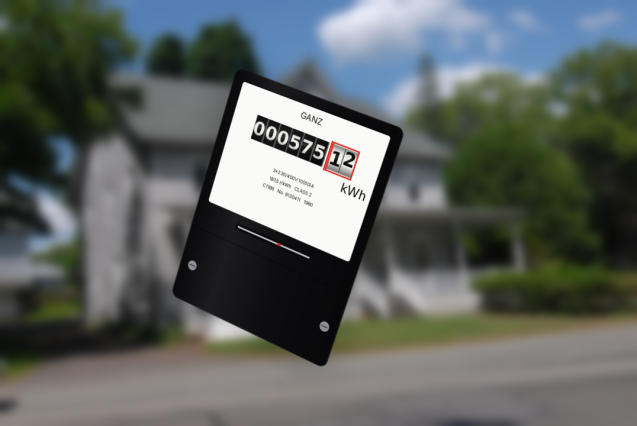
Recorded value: 575.12 kWh
